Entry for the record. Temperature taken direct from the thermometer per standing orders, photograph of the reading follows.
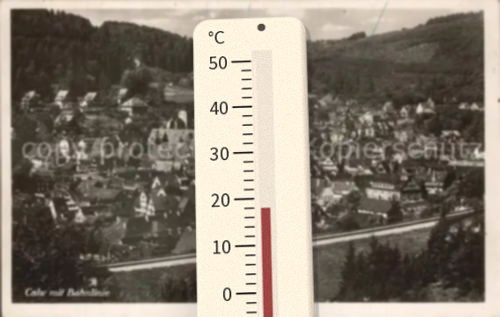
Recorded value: 18 °C
